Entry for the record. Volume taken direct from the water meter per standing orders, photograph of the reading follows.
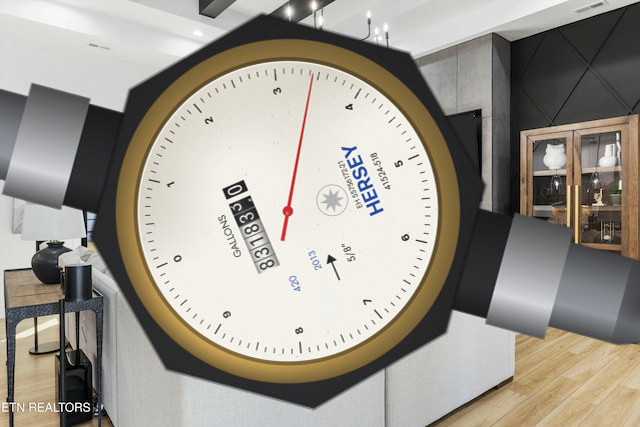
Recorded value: 8318333.4 gal
